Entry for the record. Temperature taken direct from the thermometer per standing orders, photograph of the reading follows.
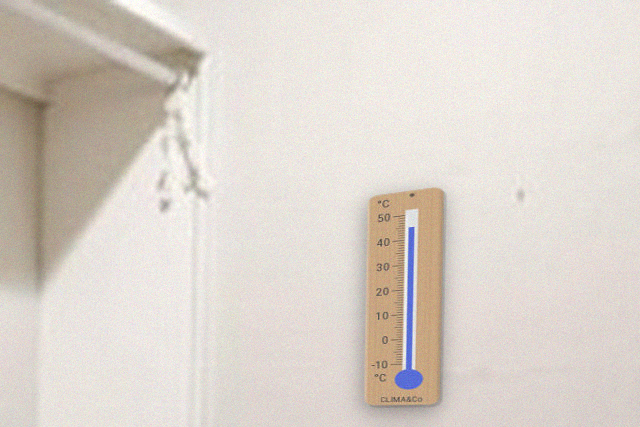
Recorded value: 45 °C
